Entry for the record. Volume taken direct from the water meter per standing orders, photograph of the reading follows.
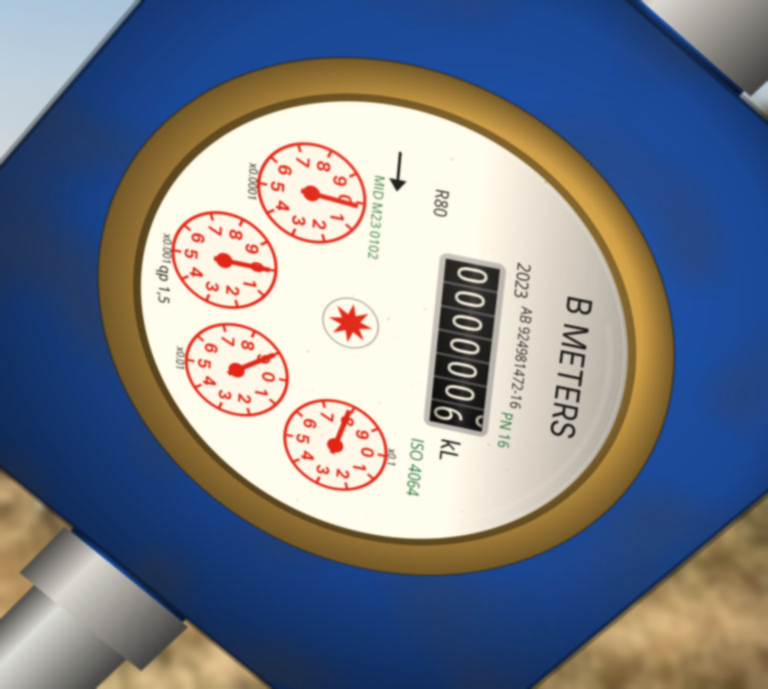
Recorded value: 5.7900 kL
